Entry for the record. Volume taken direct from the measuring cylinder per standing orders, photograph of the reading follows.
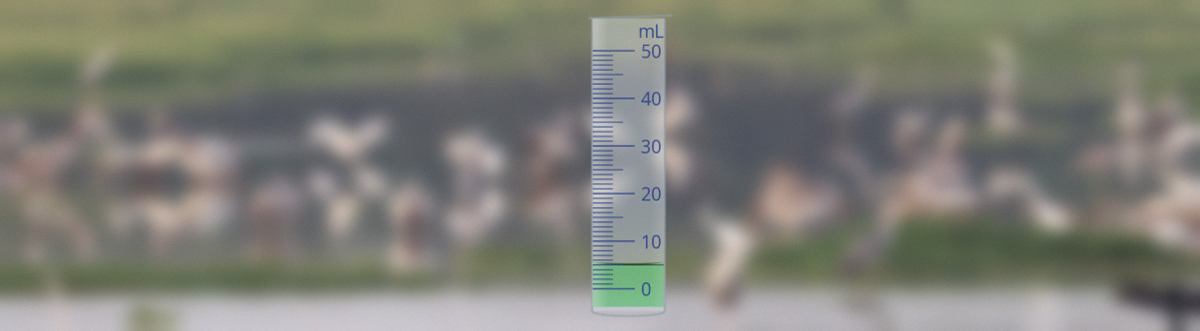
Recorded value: 5 mL
